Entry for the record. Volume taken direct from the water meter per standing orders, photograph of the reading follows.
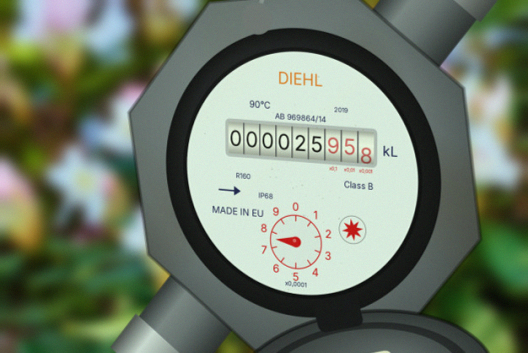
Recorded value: 25.9577 kL
